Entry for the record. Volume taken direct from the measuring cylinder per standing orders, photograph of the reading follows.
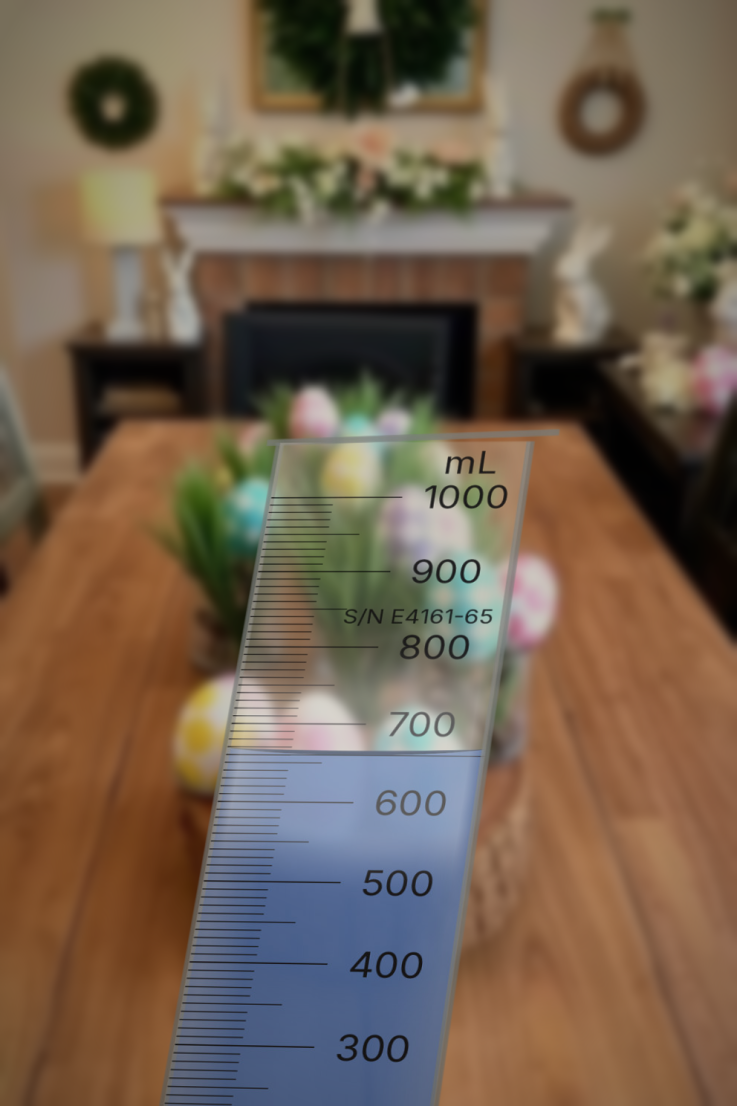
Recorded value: 660 mL
